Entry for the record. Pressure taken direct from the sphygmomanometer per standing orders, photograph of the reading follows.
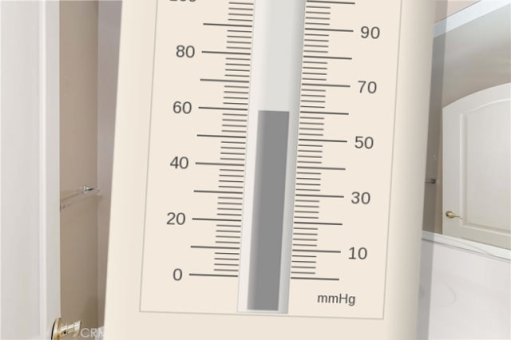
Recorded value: 60 mmHg
